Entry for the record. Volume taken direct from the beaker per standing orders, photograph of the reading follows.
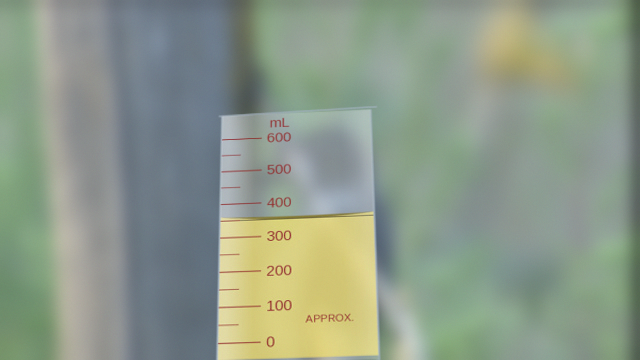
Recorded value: 350 mL
